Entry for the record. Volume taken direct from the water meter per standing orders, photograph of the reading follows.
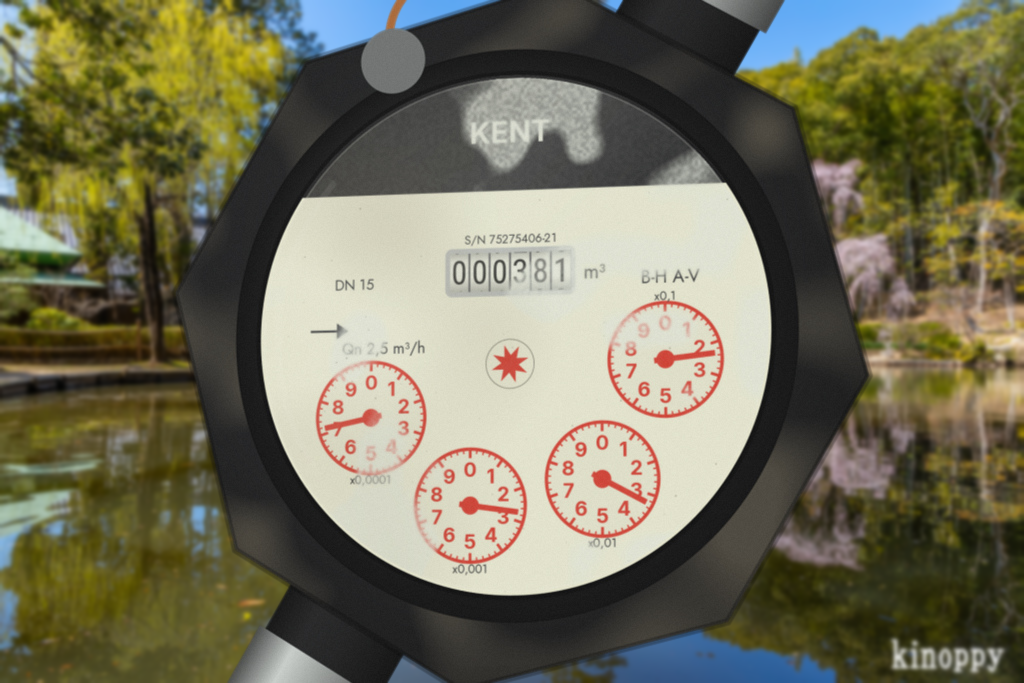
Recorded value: 381.2327 m³
